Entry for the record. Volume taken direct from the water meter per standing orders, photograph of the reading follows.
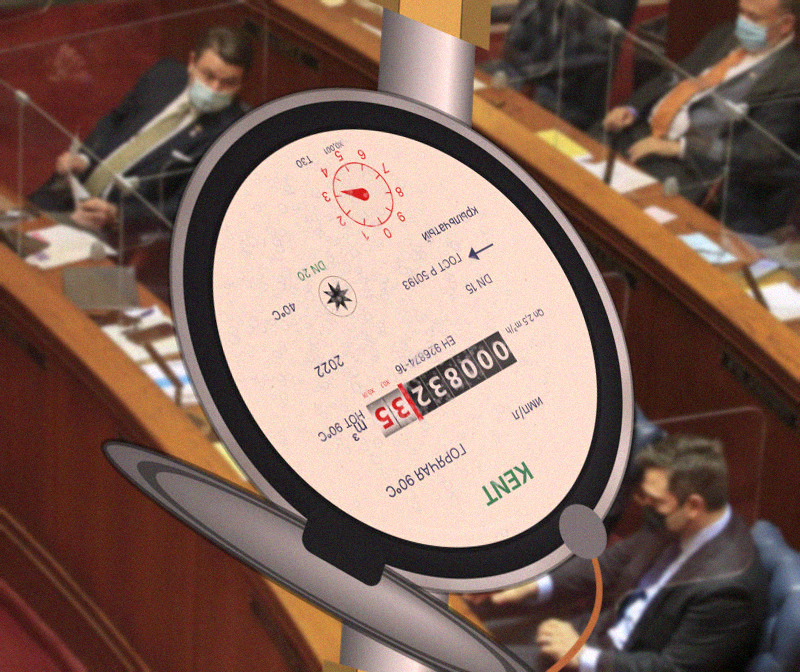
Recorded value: 832.353 m³
